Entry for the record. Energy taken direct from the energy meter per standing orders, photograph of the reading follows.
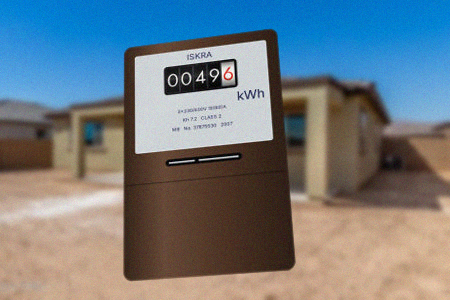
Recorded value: 49.6 kWh
